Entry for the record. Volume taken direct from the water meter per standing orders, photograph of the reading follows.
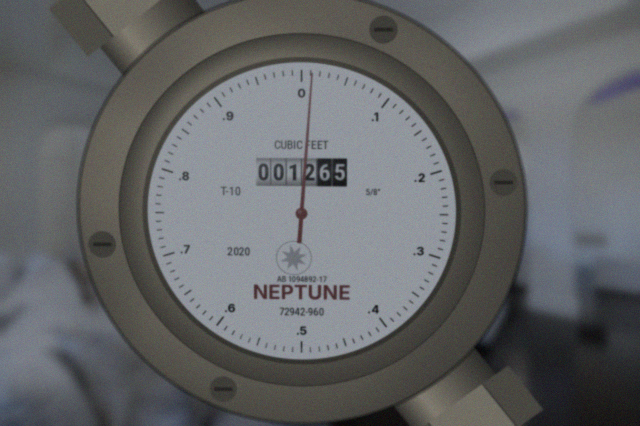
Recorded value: 1265.01 ft³
